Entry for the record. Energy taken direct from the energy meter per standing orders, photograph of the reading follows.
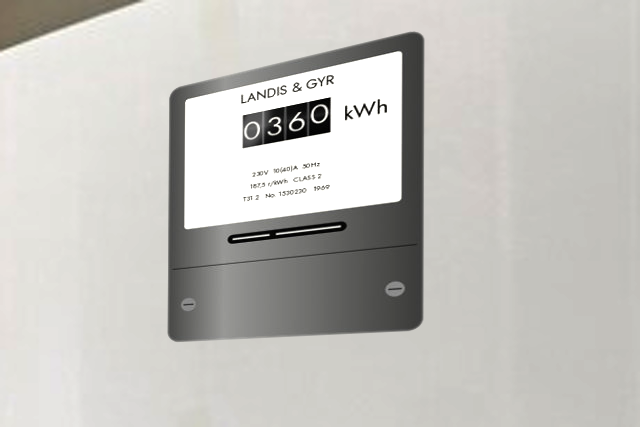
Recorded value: 360 kWh
